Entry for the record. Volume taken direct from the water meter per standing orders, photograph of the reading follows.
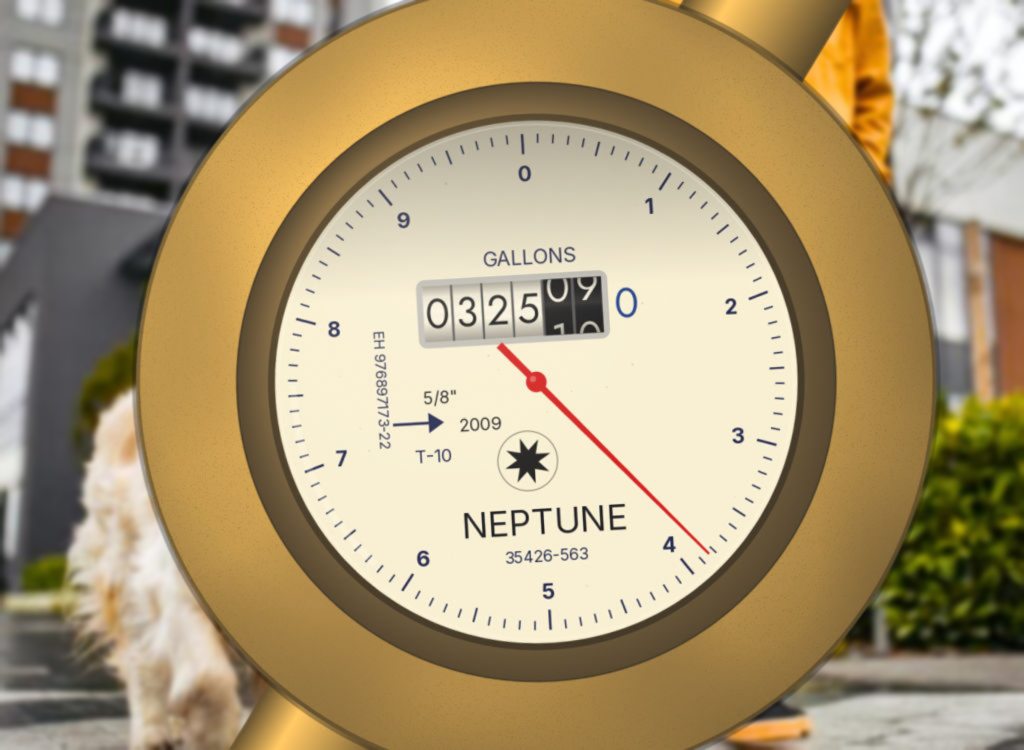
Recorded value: 325093.8 gal
